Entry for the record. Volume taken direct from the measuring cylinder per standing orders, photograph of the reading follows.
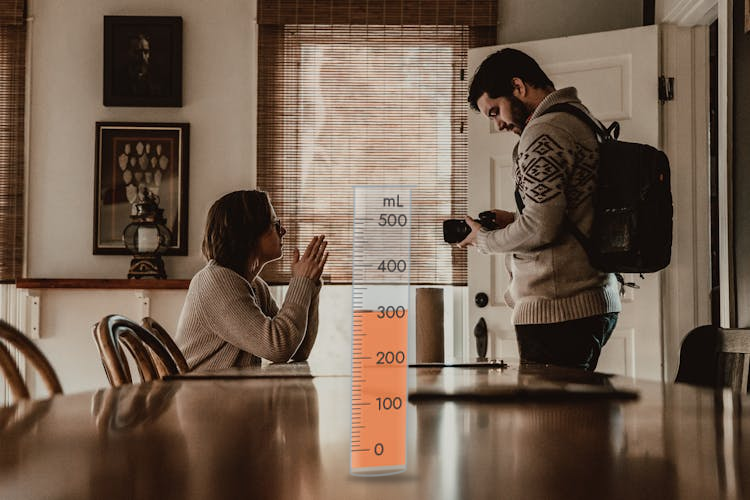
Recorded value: 300 mL
